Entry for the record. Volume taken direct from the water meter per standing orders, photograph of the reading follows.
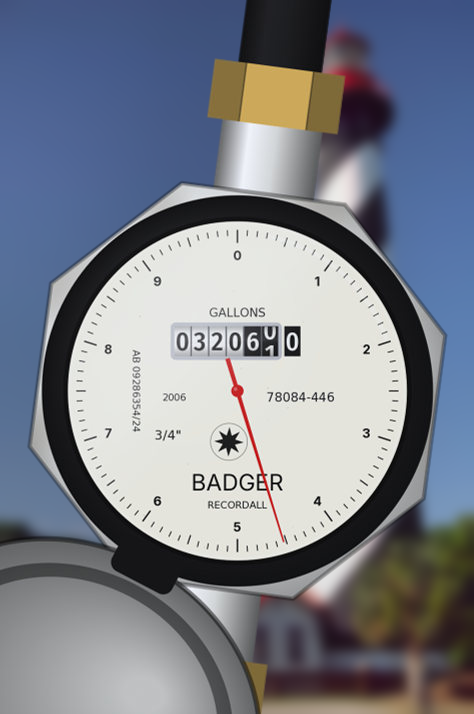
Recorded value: 320604.5 gal
